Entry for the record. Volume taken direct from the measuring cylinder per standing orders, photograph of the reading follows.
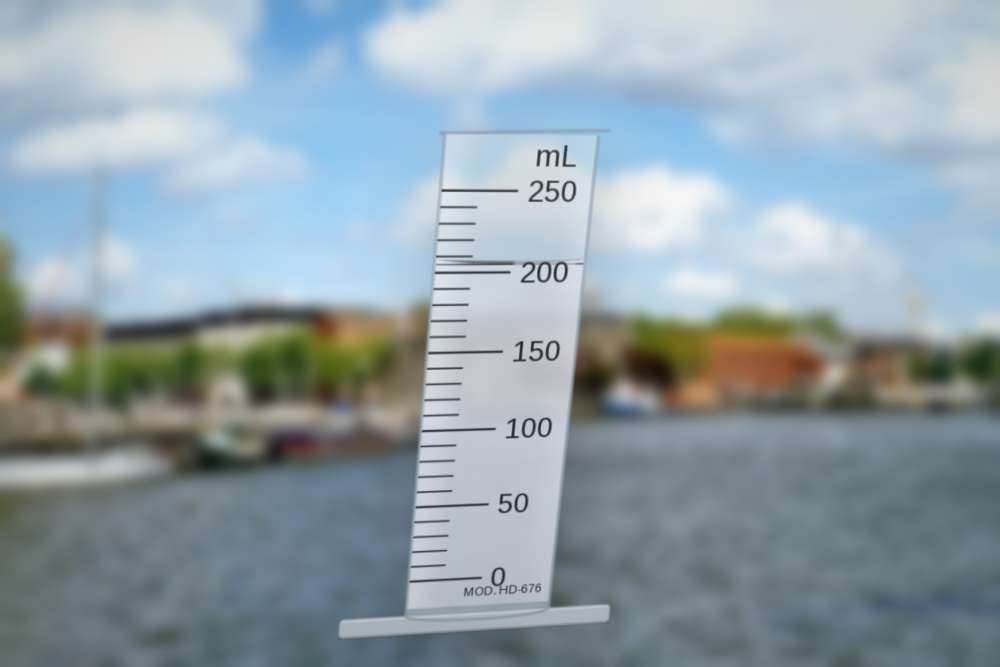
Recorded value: 205 mL
